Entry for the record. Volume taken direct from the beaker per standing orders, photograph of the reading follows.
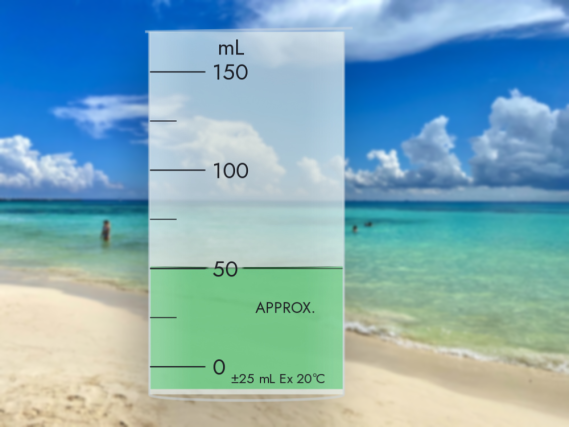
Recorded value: 50 mL
